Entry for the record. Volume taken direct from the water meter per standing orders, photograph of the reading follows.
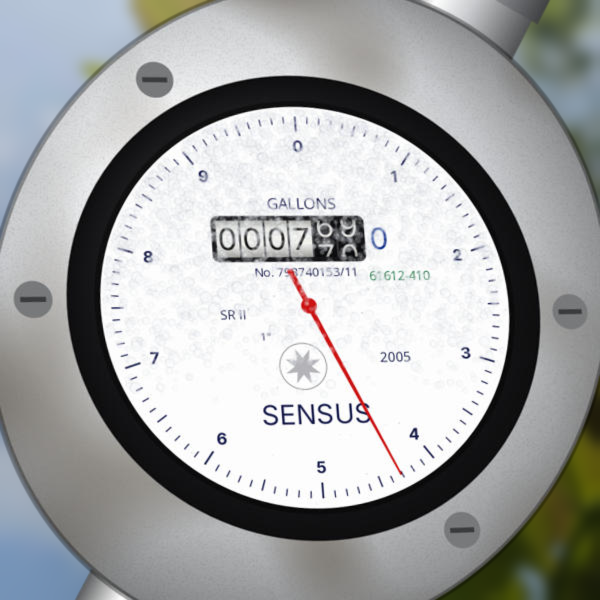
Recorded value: 7694.3 gal
